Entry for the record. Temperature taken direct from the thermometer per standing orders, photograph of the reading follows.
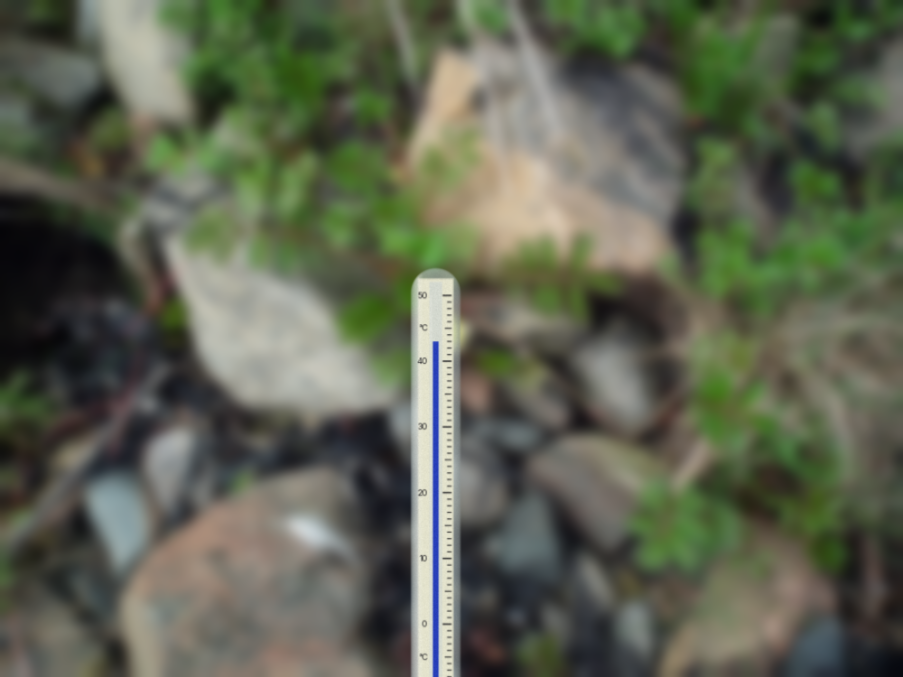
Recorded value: 43 °C
